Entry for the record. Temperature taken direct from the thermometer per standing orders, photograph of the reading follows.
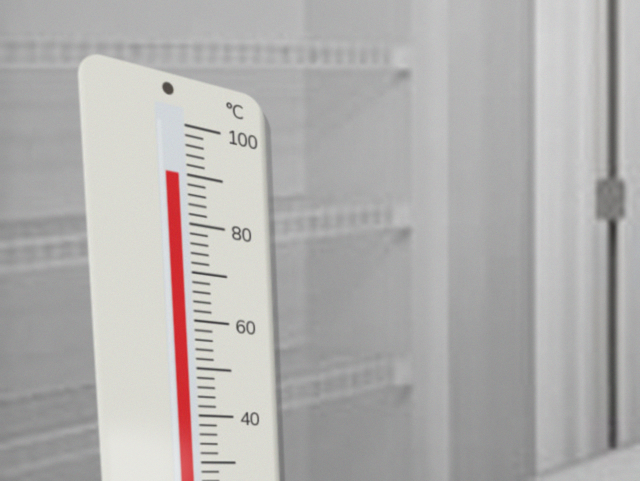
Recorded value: 90 °C
